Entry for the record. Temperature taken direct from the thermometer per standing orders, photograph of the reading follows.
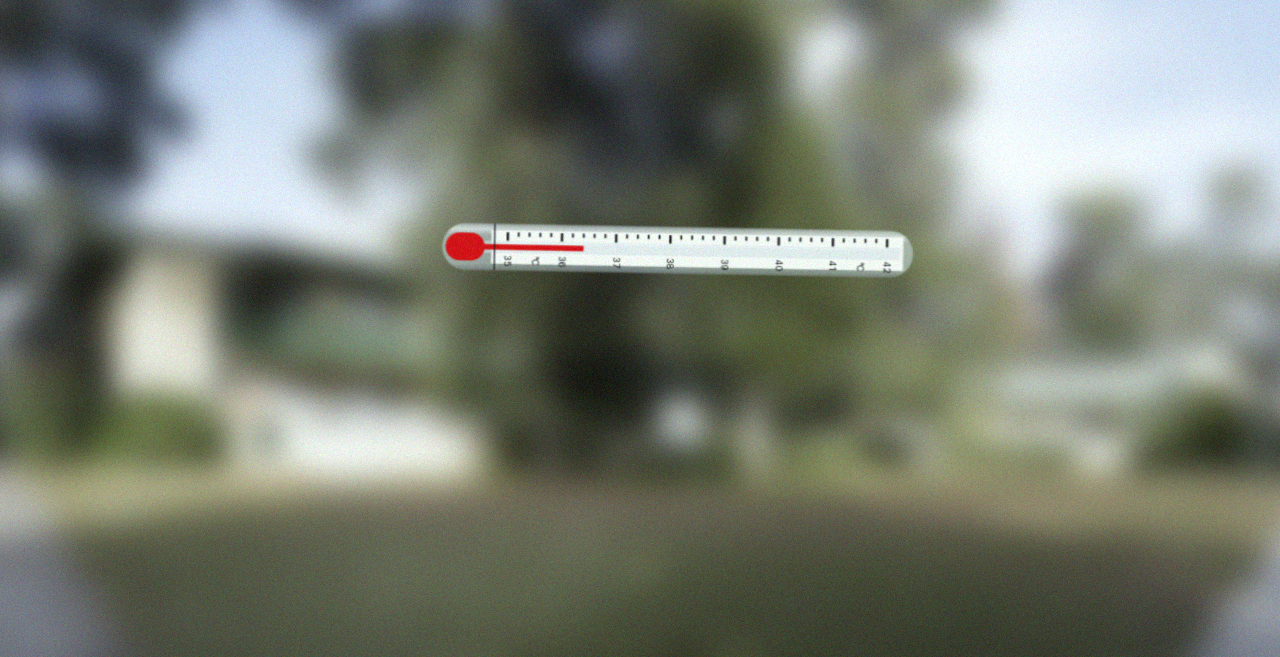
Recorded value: 36.4 °C
